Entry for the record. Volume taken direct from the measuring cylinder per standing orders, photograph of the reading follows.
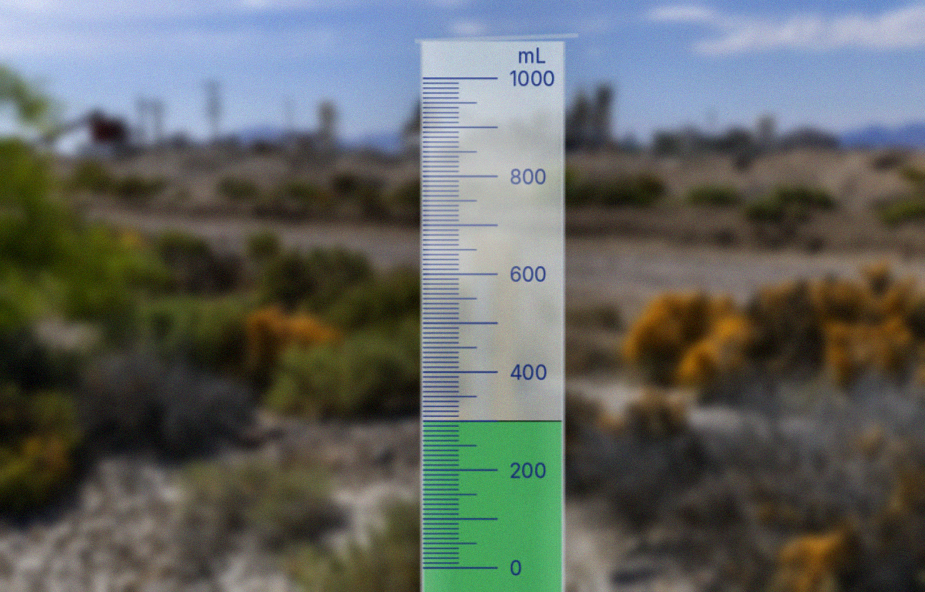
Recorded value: 300 mL
